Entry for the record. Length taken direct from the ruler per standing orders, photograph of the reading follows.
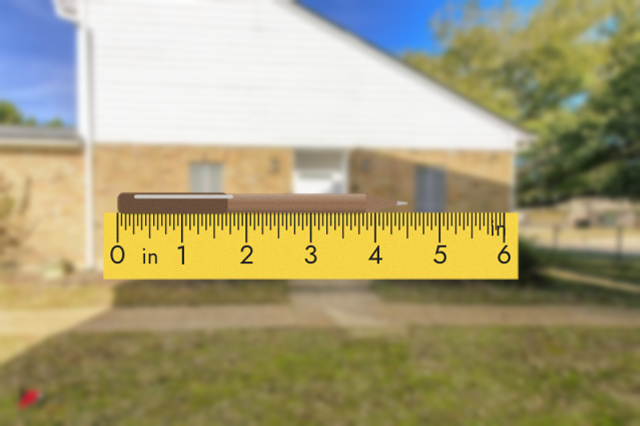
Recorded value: 4.5 in
